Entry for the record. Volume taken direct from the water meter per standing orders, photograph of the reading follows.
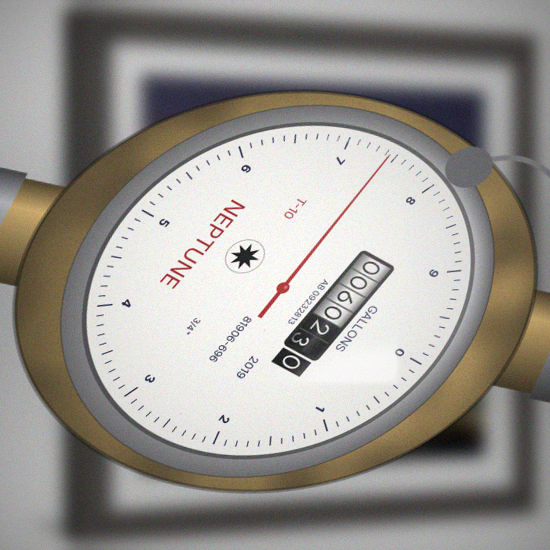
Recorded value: 60227.4 gal
